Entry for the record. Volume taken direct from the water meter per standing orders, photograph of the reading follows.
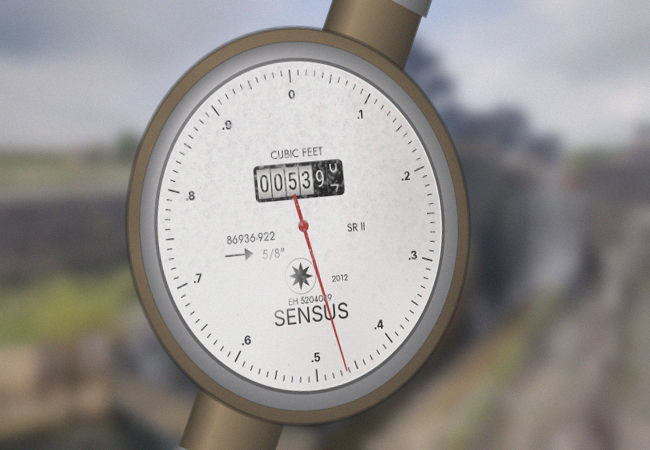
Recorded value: 5396.46 ft³
